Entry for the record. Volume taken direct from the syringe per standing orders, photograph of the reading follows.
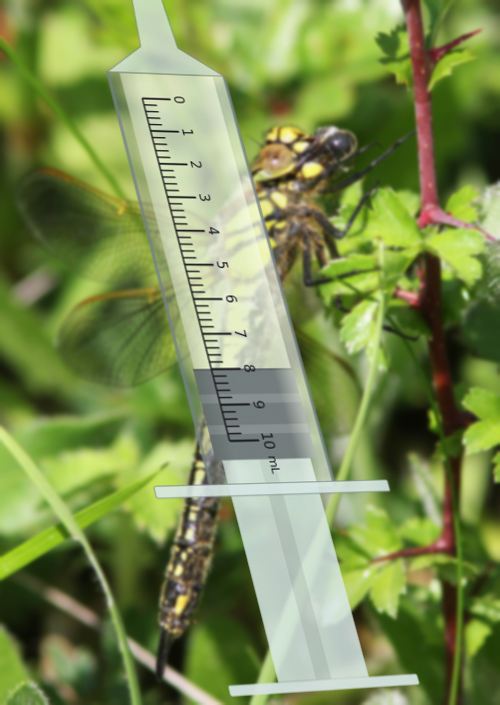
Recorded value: 8 mL
